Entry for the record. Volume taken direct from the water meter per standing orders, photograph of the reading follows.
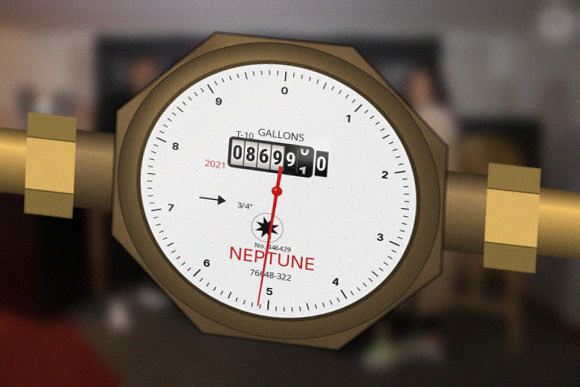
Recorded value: 869905.1 gal
